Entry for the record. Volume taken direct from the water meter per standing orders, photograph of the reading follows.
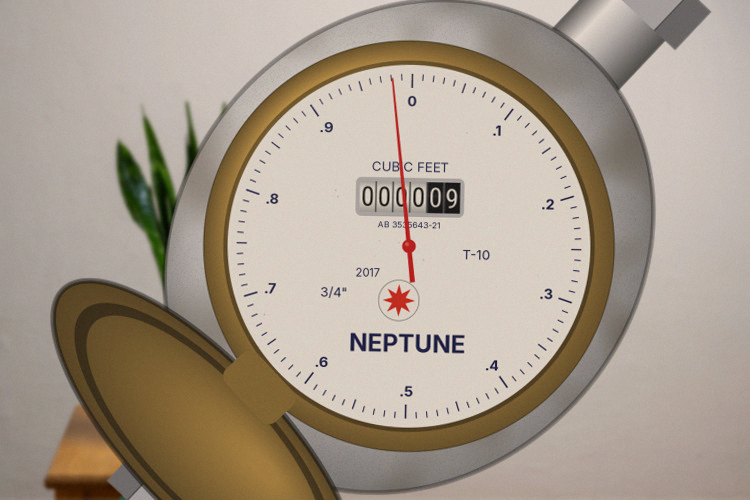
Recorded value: 8.98 ft³
